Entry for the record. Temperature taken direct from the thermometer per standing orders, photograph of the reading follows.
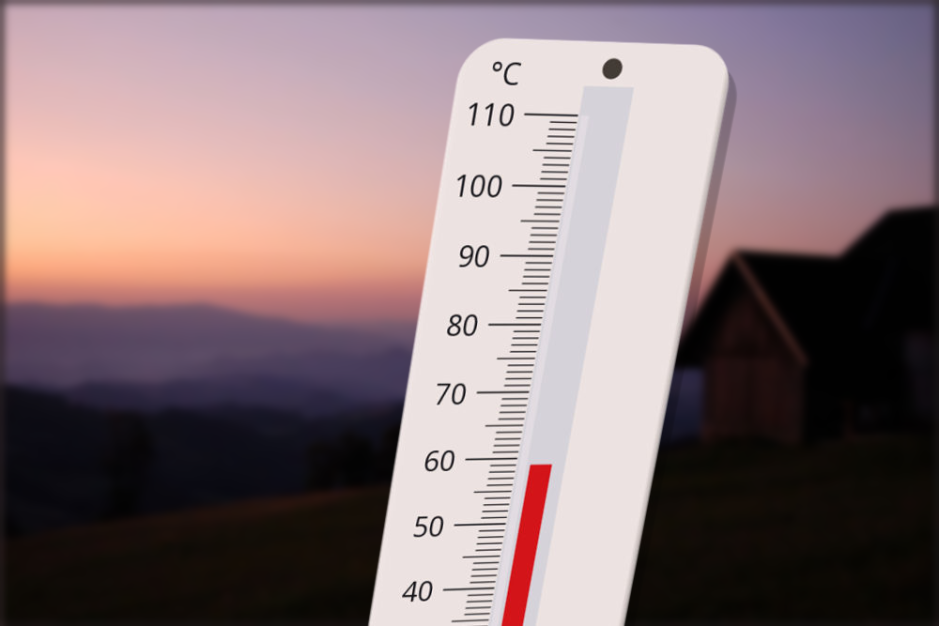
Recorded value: 59 °C
